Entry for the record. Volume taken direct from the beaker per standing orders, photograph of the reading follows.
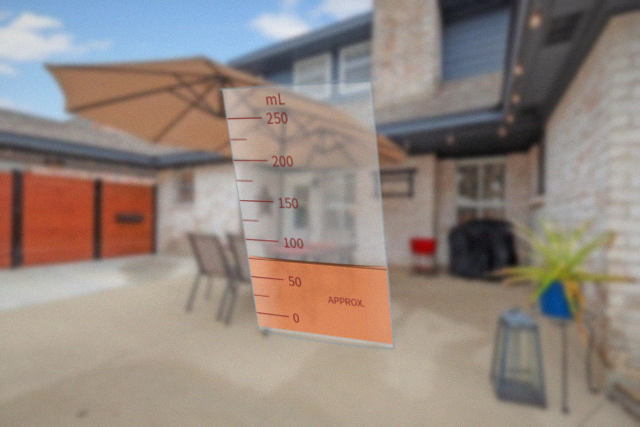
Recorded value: 75 mL
